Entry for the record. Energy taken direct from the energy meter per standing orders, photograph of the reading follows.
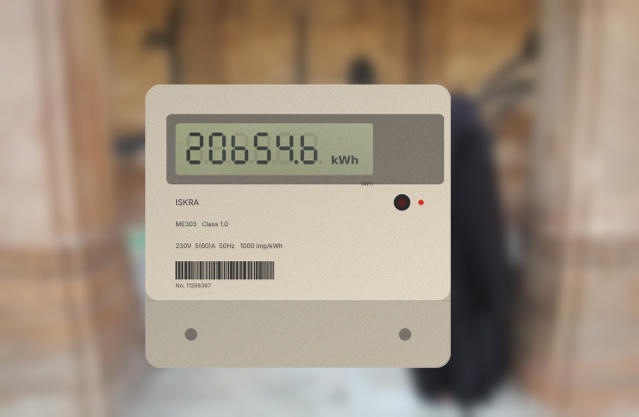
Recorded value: 20654.6 kWh
